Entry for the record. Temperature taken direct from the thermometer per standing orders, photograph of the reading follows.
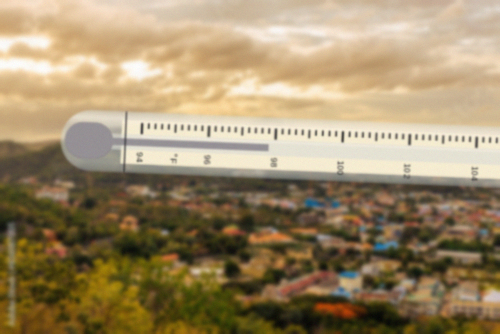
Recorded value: 97.8 °F
